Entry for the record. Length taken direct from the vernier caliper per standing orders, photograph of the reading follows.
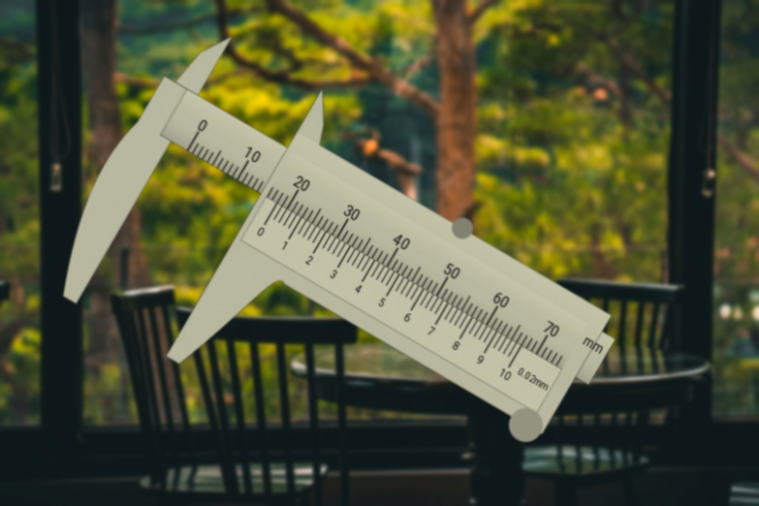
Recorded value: 18.0 mm
